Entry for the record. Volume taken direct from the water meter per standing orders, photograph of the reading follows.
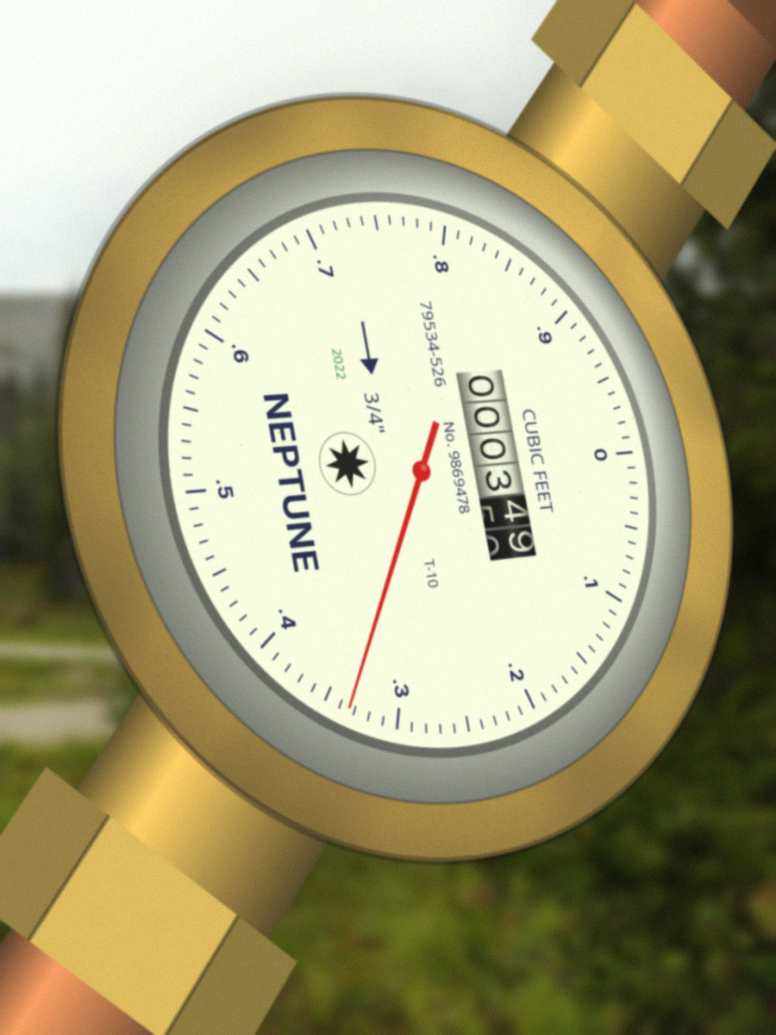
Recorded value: 349.33 ft³
